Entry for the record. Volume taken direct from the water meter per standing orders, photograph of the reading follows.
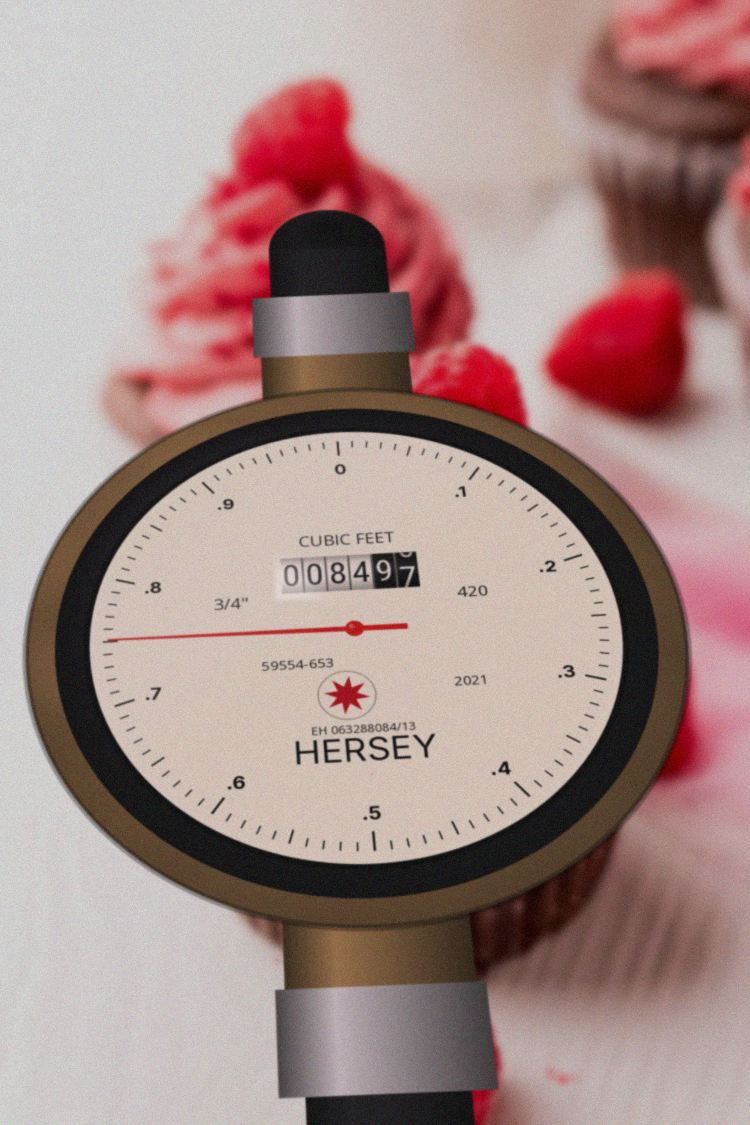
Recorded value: 8496.75 ft³
